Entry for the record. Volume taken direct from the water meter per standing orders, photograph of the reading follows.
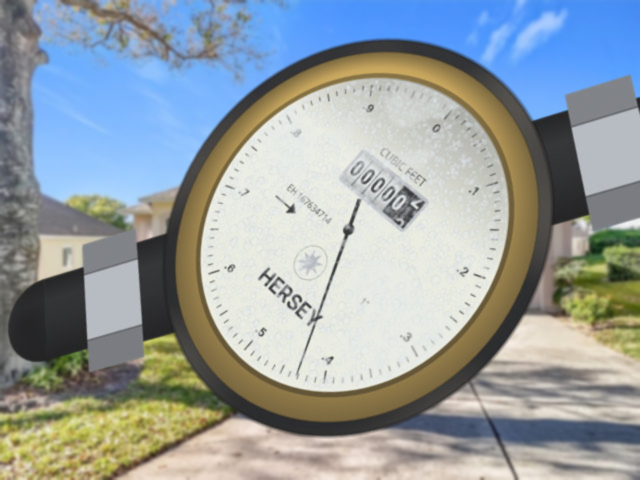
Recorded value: 2.43 ft³
